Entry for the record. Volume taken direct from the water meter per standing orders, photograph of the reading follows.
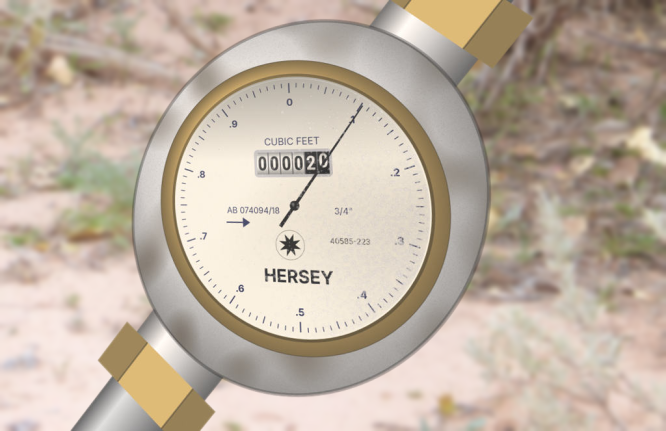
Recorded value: 20.10 ft³
